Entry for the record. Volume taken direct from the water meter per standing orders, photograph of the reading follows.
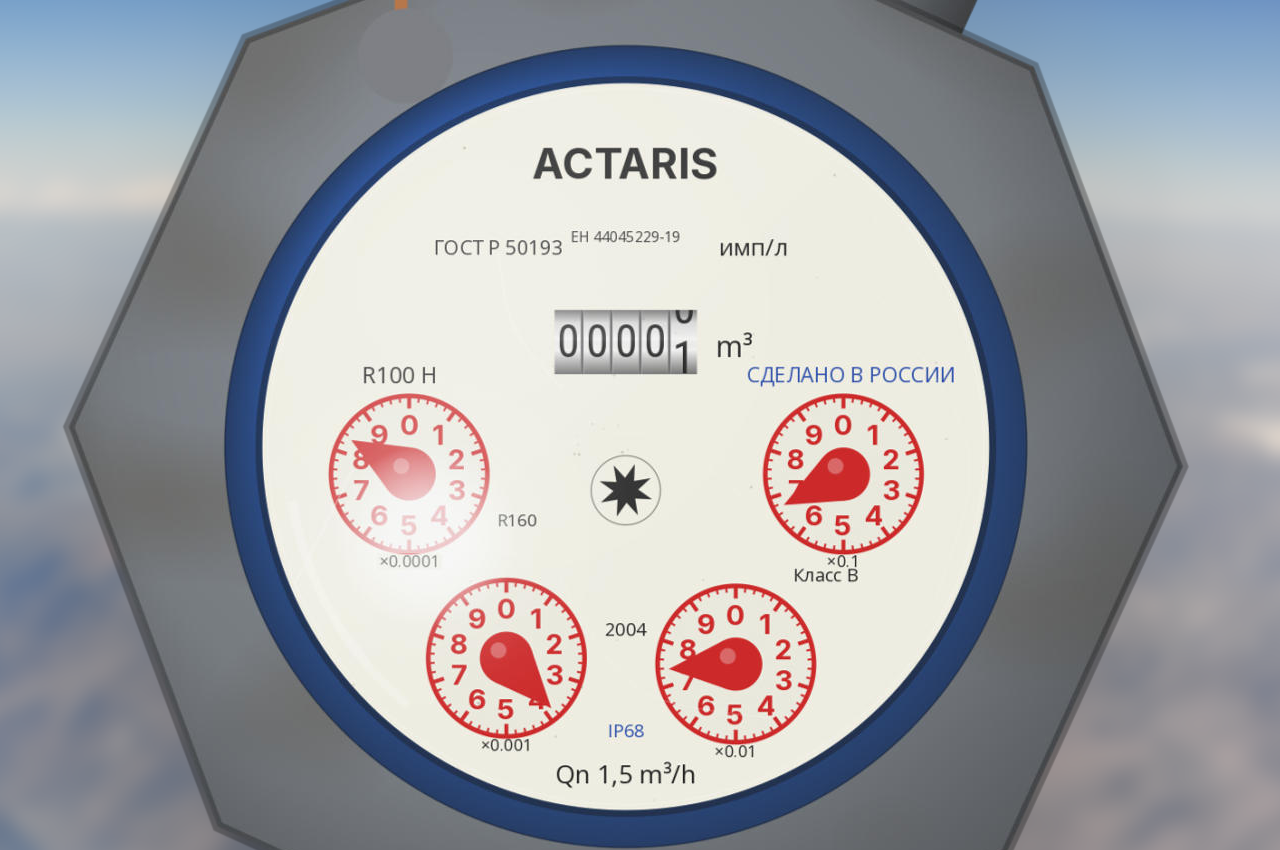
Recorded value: 0.6738 m³
